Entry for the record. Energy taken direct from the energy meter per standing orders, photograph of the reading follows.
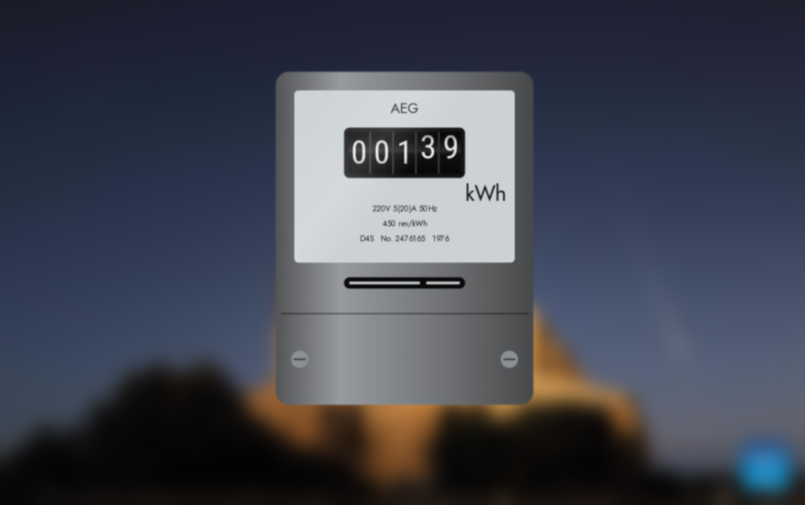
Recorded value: 139 kWh
